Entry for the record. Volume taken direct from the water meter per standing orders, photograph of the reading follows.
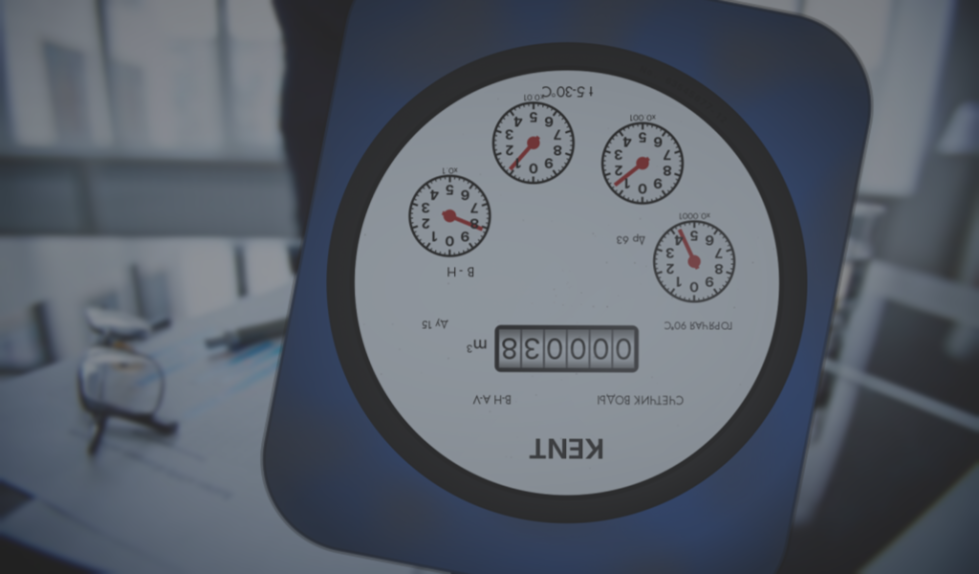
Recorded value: 38.8114 m³
